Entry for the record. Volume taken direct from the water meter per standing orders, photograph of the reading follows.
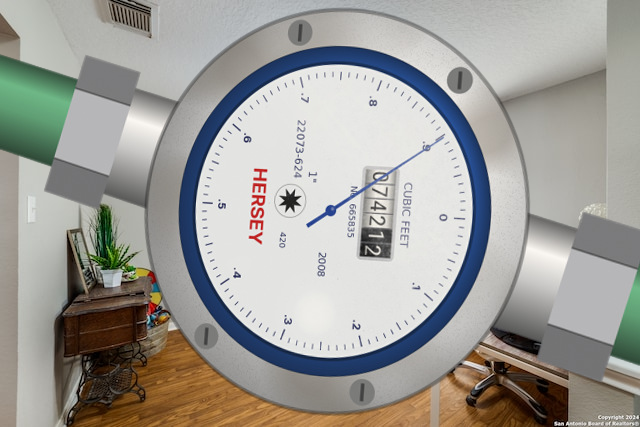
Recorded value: 74211.90 ft³
